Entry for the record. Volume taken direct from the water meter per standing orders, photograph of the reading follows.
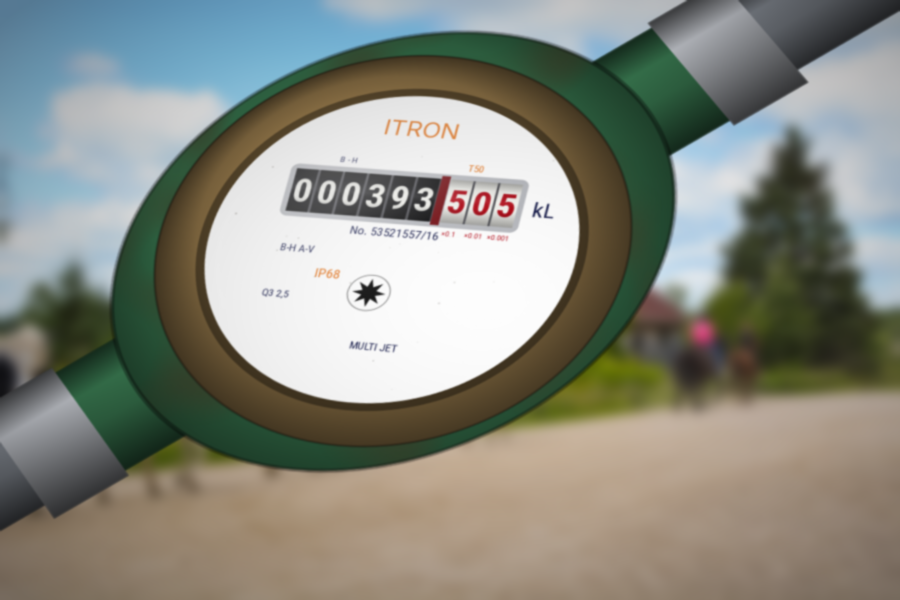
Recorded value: 393.505 kL
